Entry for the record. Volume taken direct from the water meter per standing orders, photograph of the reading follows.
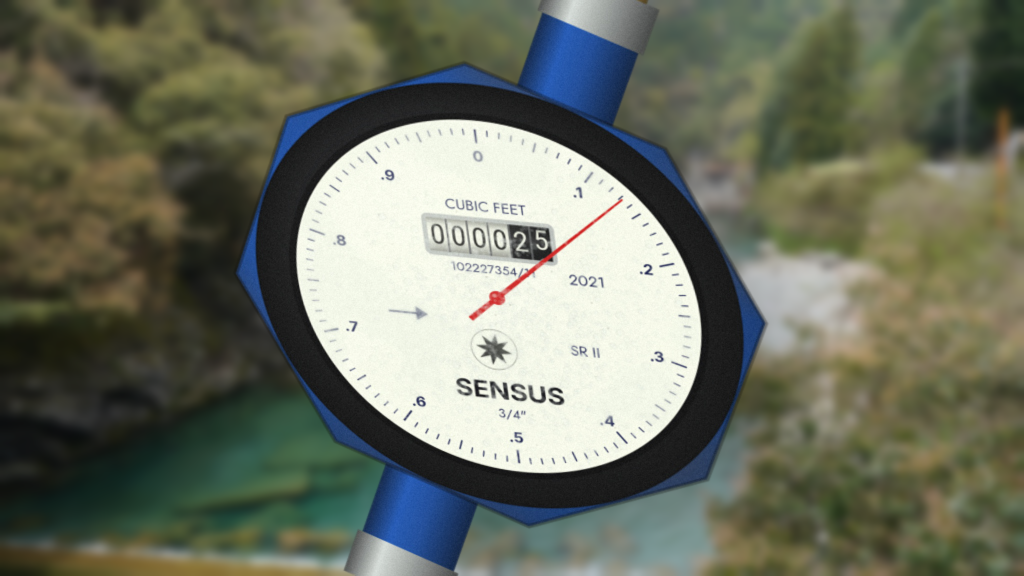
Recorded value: 25.13 ft³
